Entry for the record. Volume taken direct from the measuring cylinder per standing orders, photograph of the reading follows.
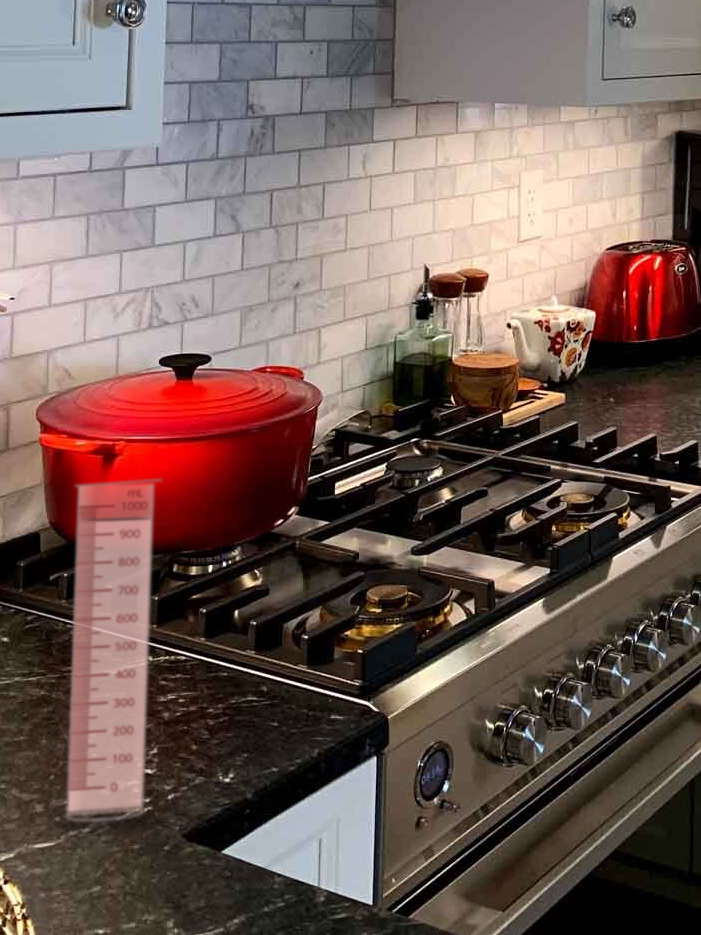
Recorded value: 950 mL
